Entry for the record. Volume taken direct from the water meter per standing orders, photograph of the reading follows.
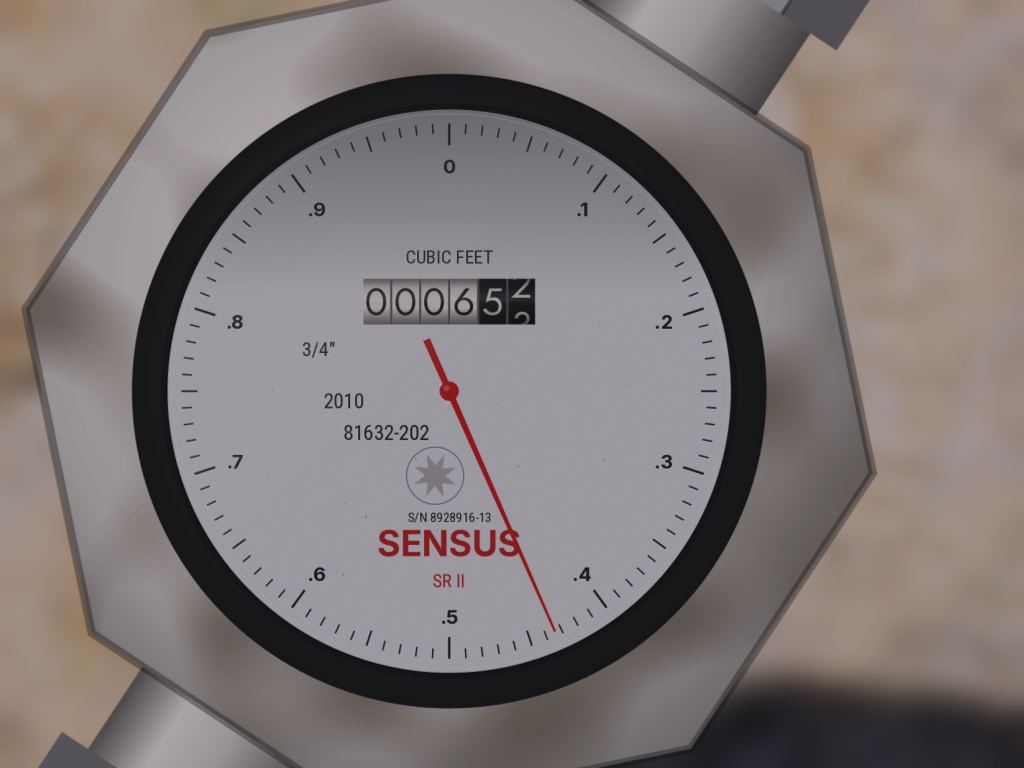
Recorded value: 652.43 ft³
